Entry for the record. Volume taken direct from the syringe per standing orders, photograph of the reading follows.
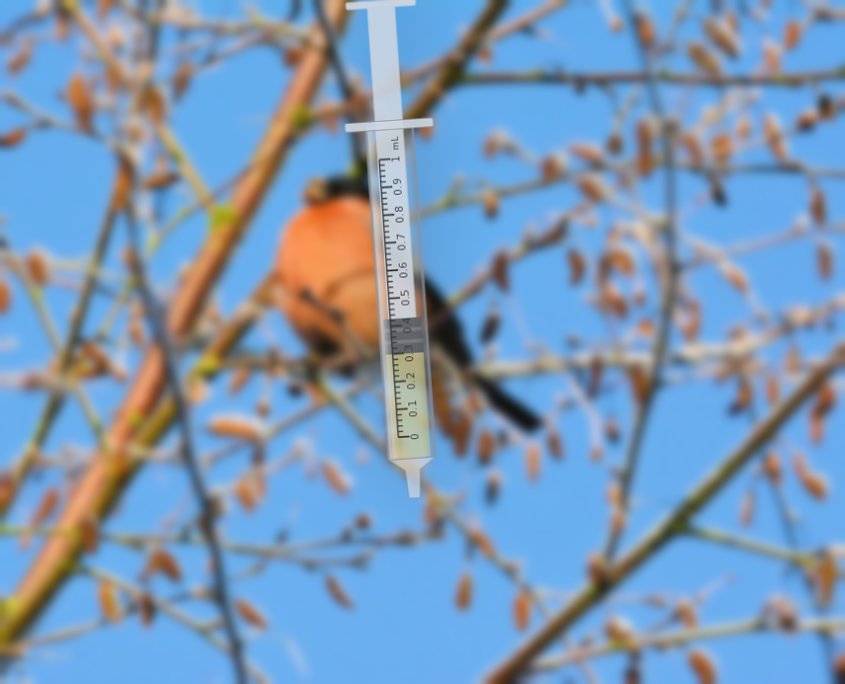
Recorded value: 0.3 mL
